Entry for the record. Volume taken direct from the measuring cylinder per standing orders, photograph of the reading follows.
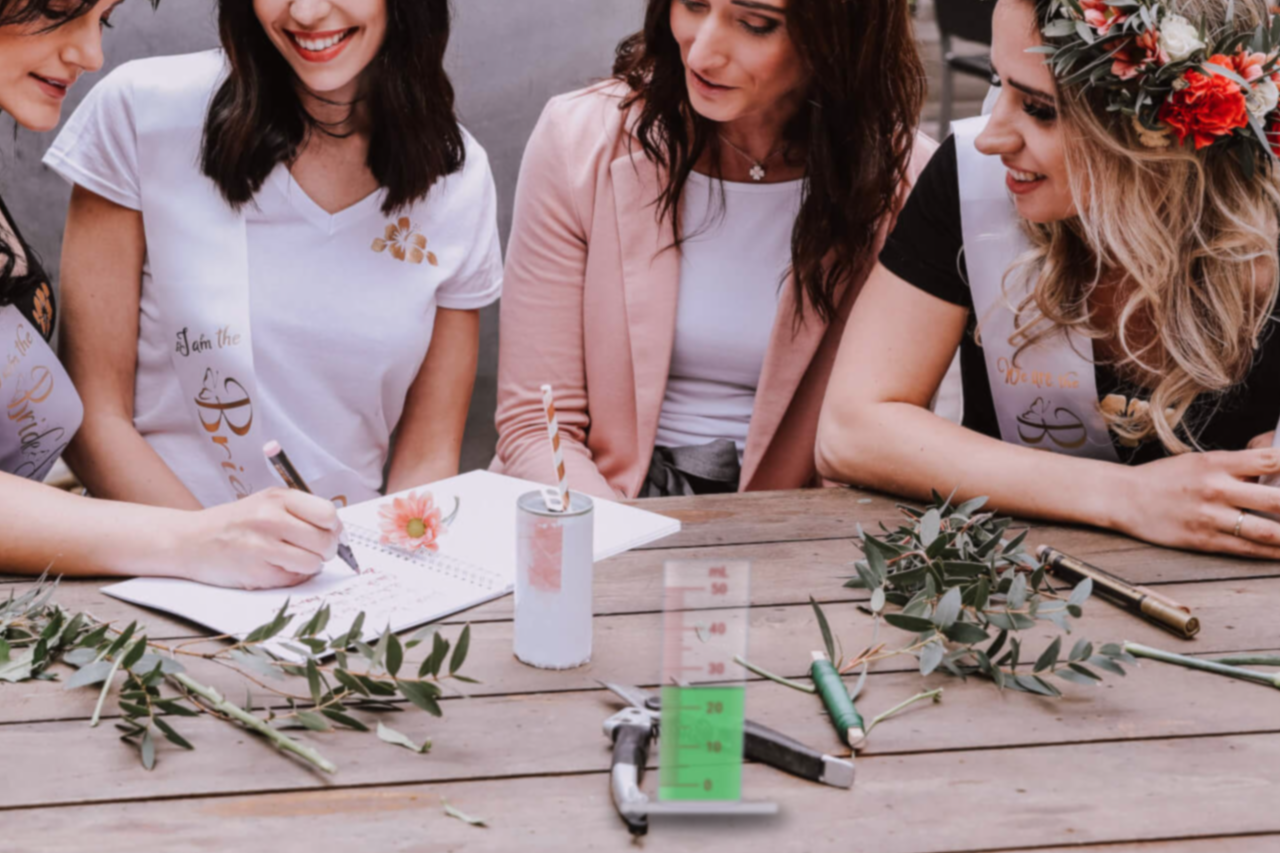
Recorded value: 25 mL
